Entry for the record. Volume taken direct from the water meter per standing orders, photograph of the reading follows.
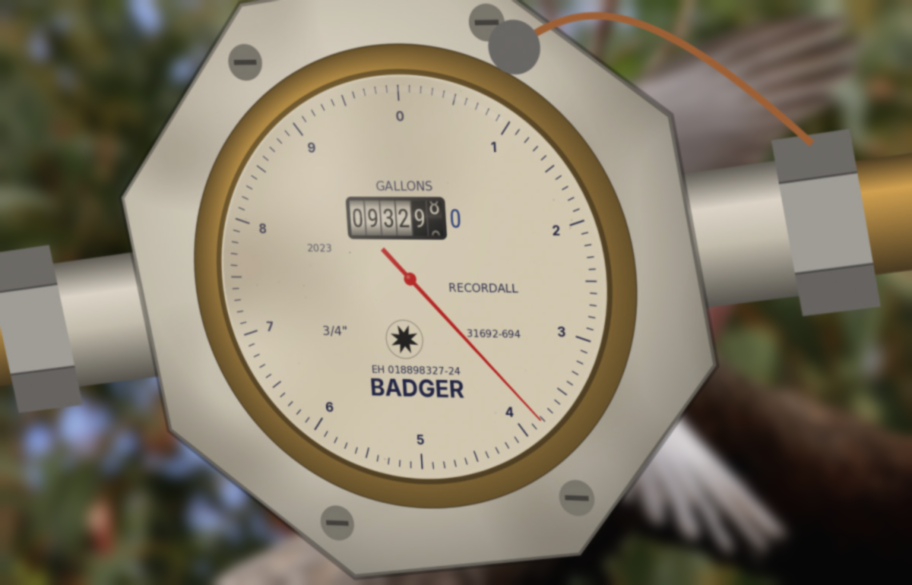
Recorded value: 932983.8 gal
